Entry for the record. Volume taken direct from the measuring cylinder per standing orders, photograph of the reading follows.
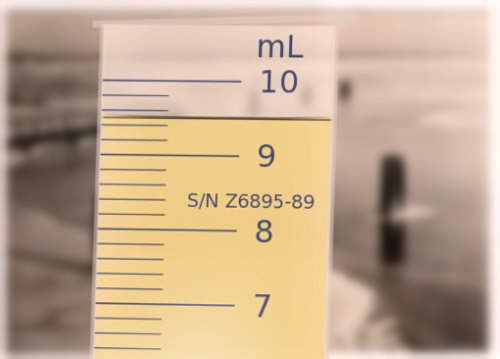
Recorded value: 9.5 mL
